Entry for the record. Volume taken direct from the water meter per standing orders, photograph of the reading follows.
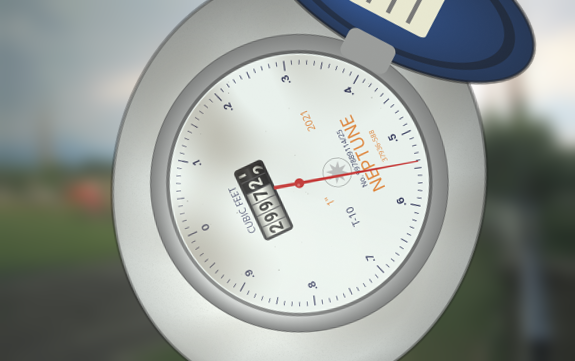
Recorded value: 299721.54 ft³
